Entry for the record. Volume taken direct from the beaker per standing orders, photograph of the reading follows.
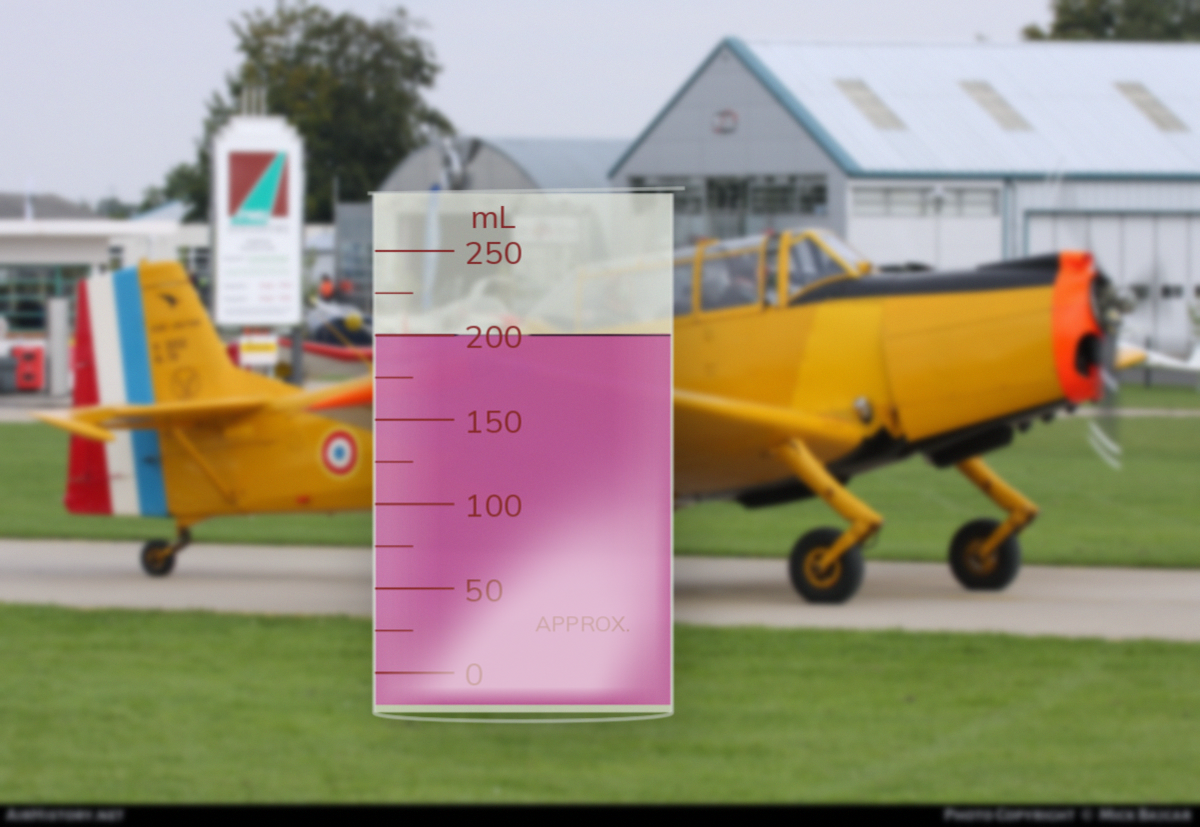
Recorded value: 200 mL
